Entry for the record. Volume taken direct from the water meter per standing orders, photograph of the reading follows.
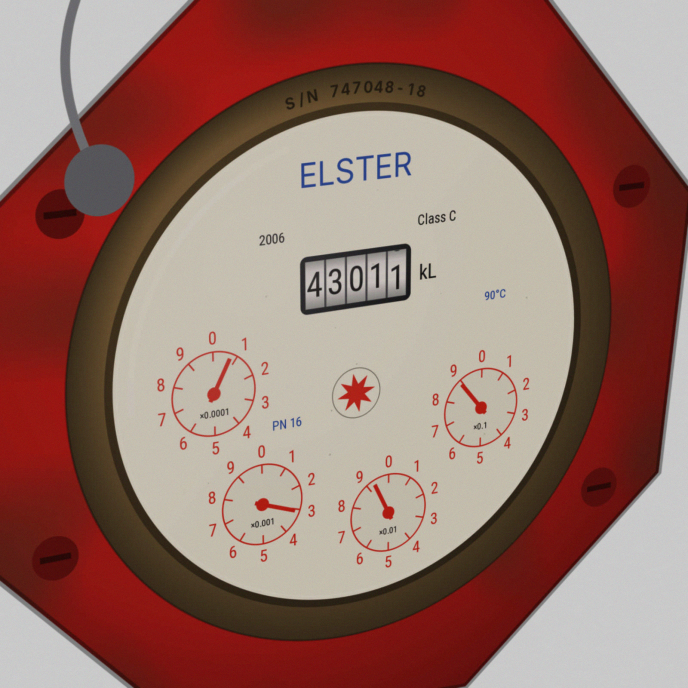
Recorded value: 43010.8930 kL
